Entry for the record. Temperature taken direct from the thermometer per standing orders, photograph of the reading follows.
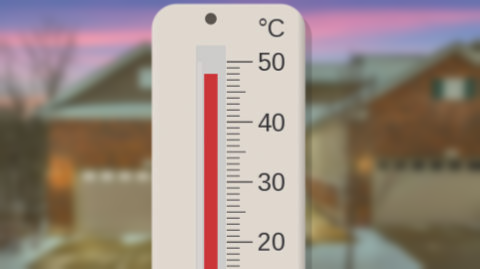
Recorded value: 48 °C
